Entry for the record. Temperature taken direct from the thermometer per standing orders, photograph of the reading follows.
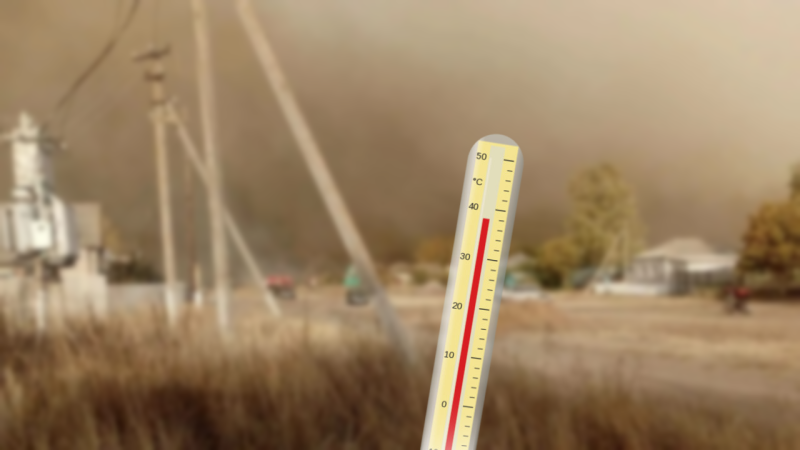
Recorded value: 38 °C
